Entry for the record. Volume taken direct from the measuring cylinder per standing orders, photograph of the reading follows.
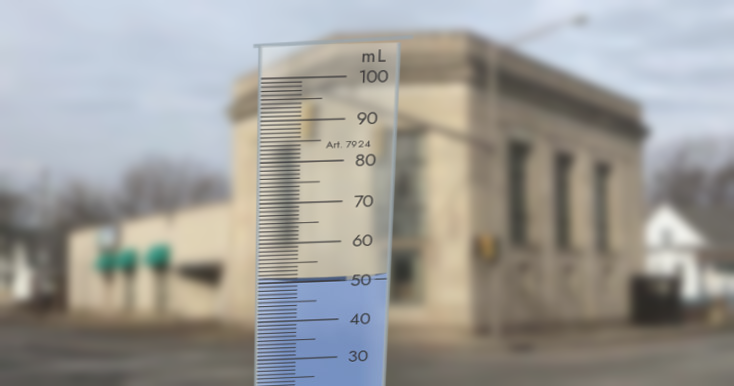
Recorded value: 50 mL
